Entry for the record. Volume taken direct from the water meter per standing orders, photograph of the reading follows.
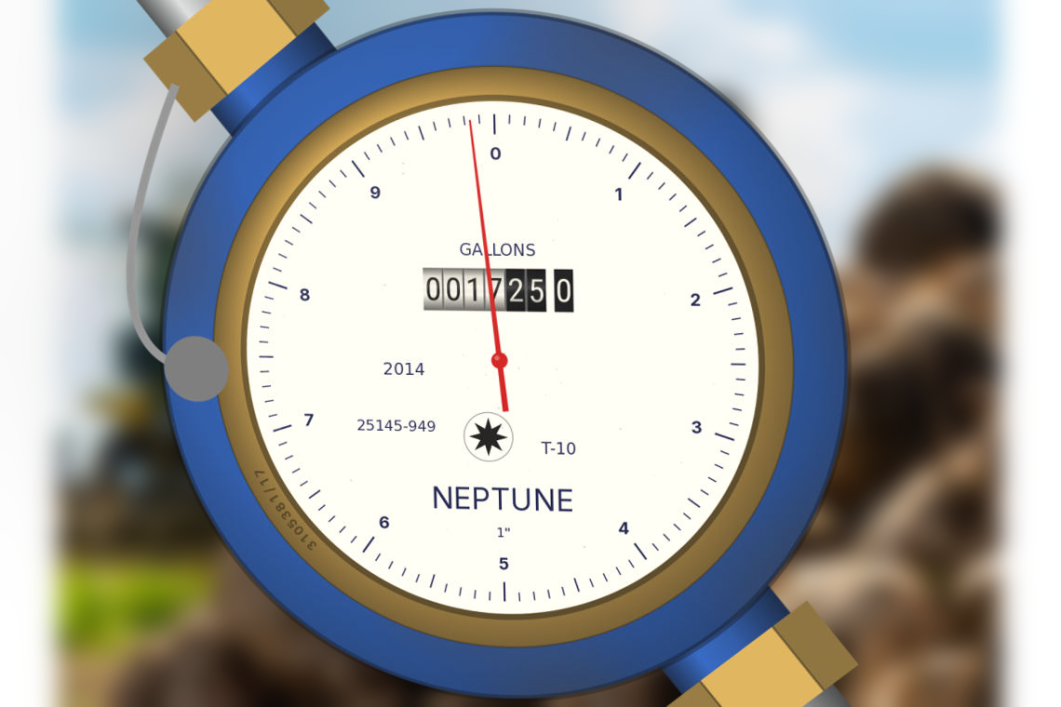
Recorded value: 17249.8 gal
